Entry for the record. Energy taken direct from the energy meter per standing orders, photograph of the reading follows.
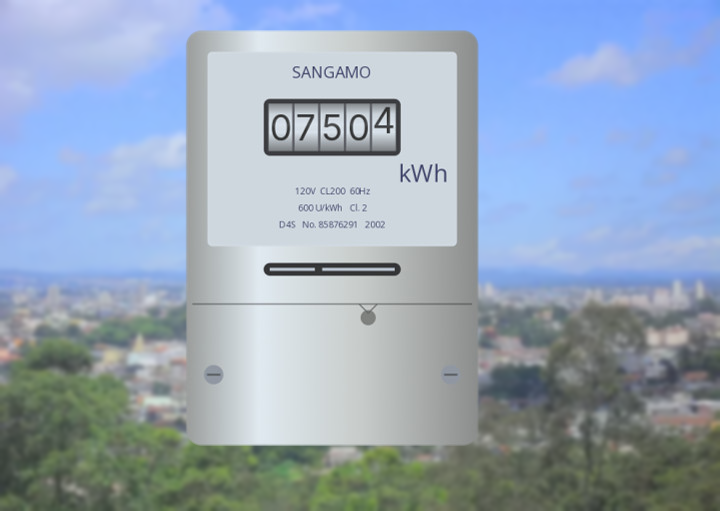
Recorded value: 7504 kWh
